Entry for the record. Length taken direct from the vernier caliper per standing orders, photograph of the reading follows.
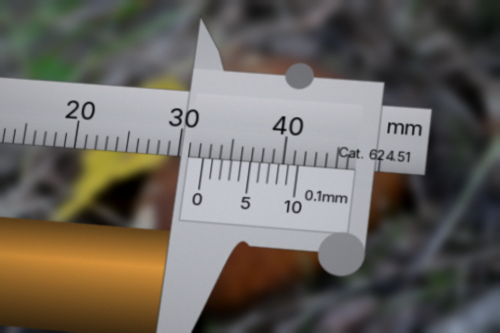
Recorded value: 32.4 mm
